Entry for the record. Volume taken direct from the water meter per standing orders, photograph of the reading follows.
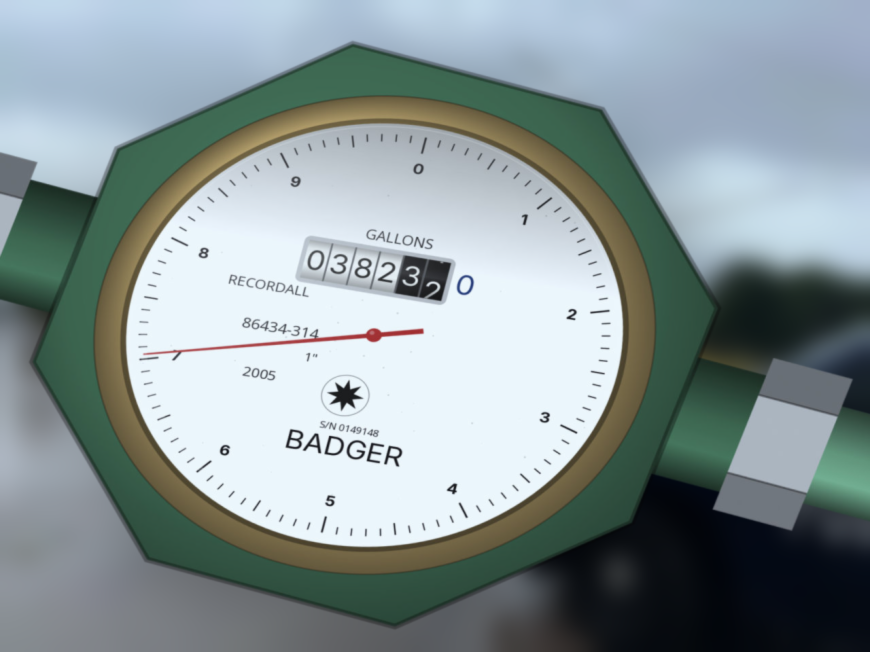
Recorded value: 382317.0 gal
